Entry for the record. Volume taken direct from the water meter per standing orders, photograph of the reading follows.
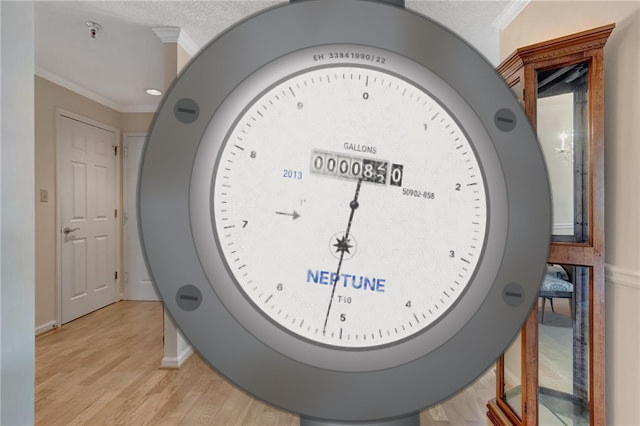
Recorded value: 825.2 gal
